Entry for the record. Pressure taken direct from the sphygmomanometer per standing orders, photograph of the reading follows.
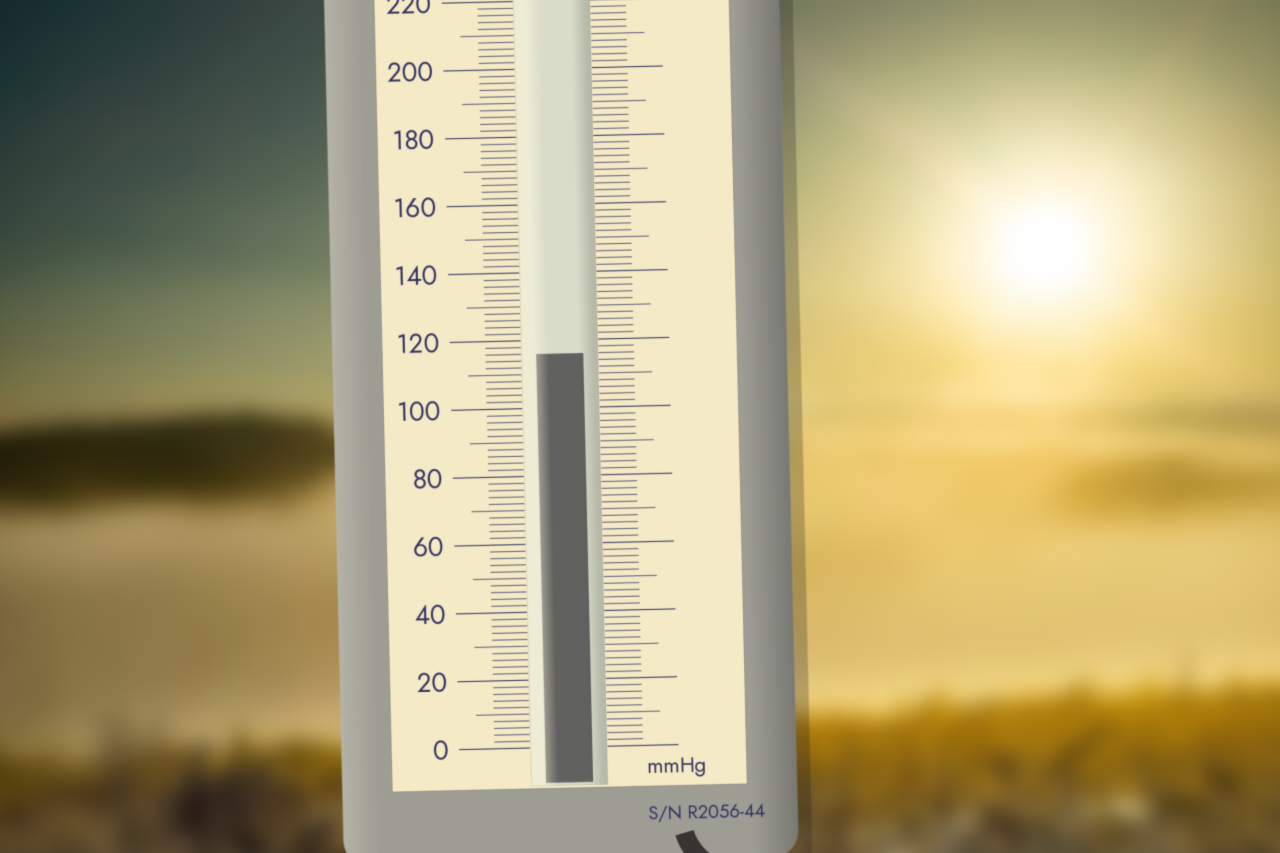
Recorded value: 116 mmHg
